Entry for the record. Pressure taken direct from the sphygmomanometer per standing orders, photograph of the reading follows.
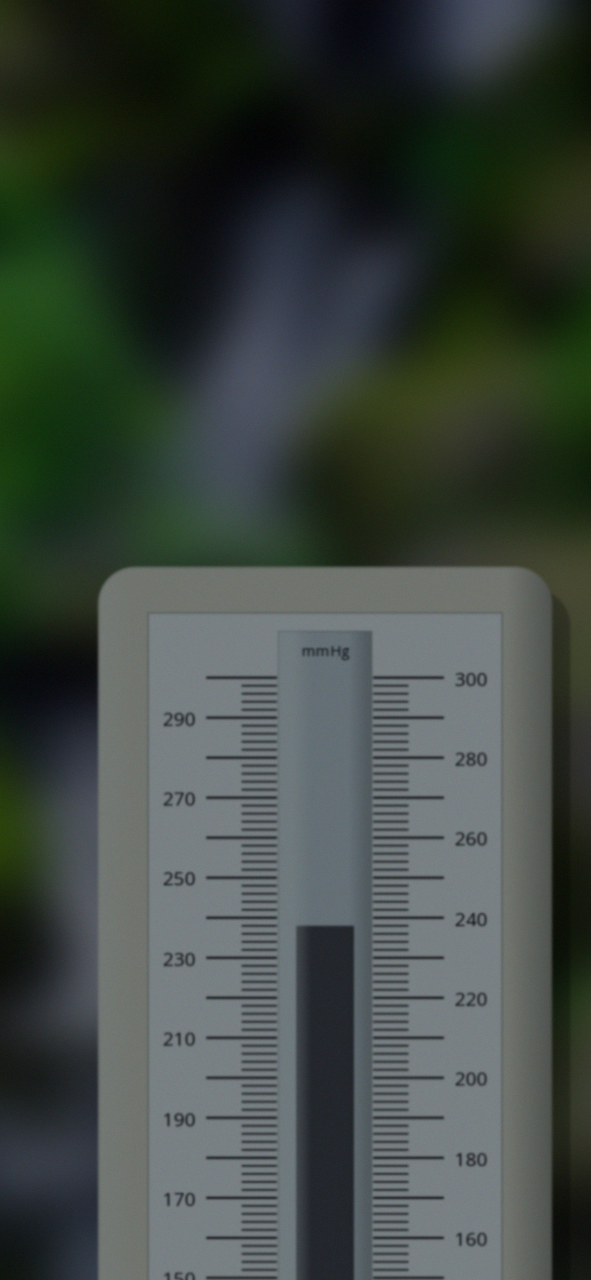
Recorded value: 238 mmHg
